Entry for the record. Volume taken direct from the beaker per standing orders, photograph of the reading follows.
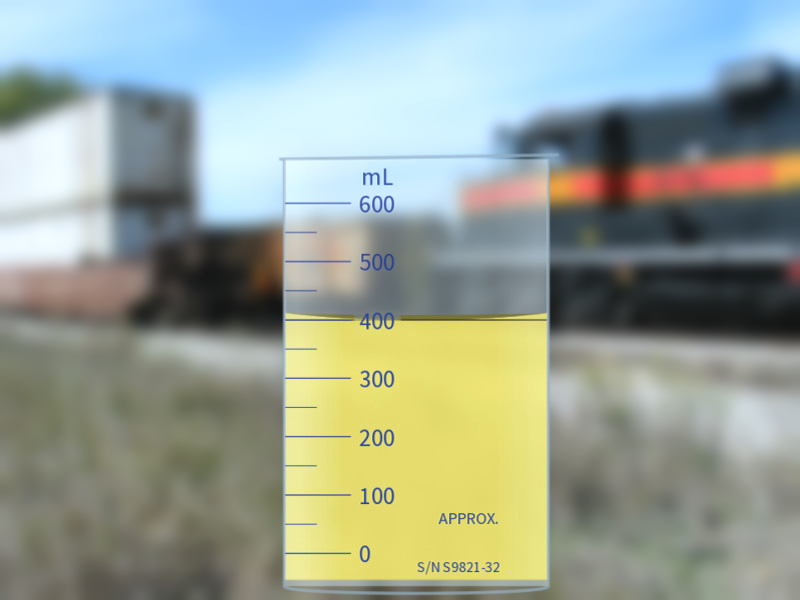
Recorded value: 400 mL
